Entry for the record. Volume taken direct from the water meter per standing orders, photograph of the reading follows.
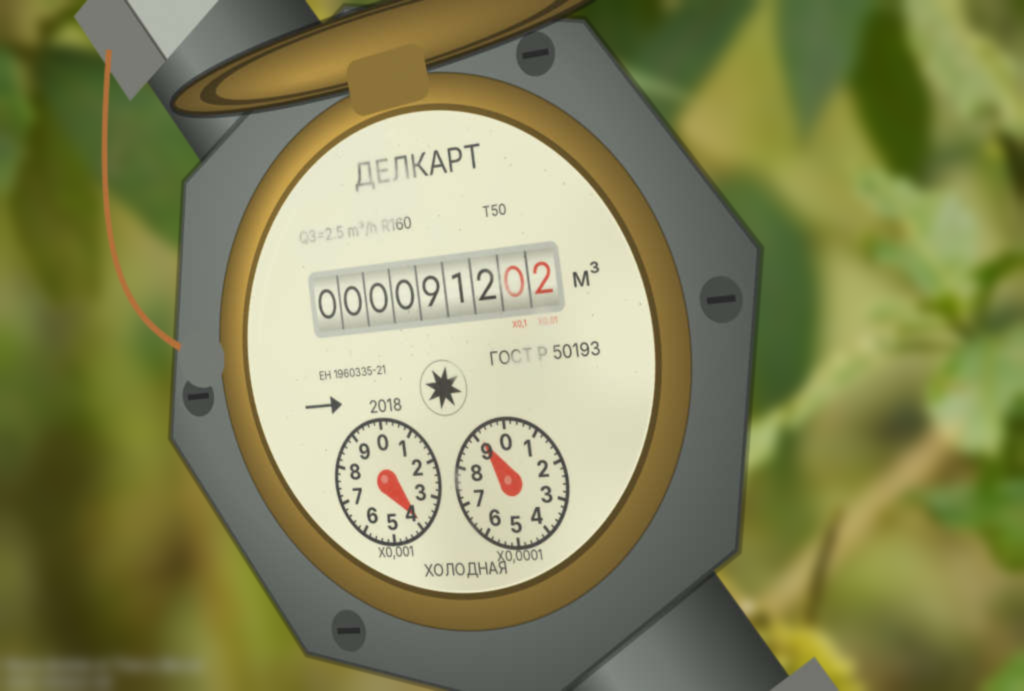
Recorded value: 912.0239 m³
